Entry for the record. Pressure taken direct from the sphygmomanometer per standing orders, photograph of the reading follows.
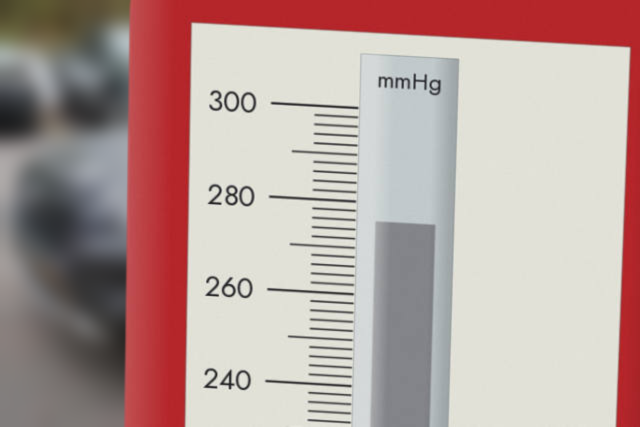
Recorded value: 276 mmHg
